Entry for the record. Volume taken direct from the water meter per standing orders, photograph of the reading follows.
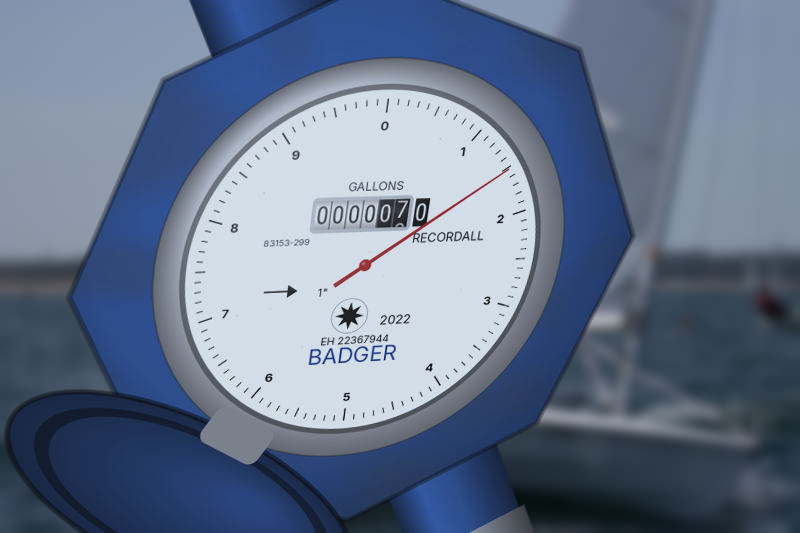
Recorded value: 71.5 gal
